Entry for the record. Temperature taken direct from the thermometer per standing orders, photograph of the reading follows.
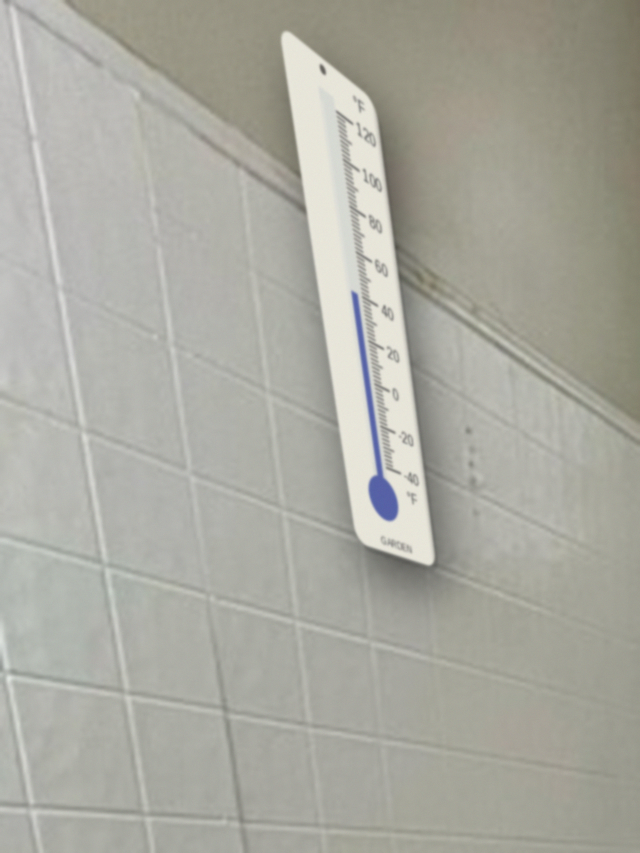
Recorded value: 40 °F
